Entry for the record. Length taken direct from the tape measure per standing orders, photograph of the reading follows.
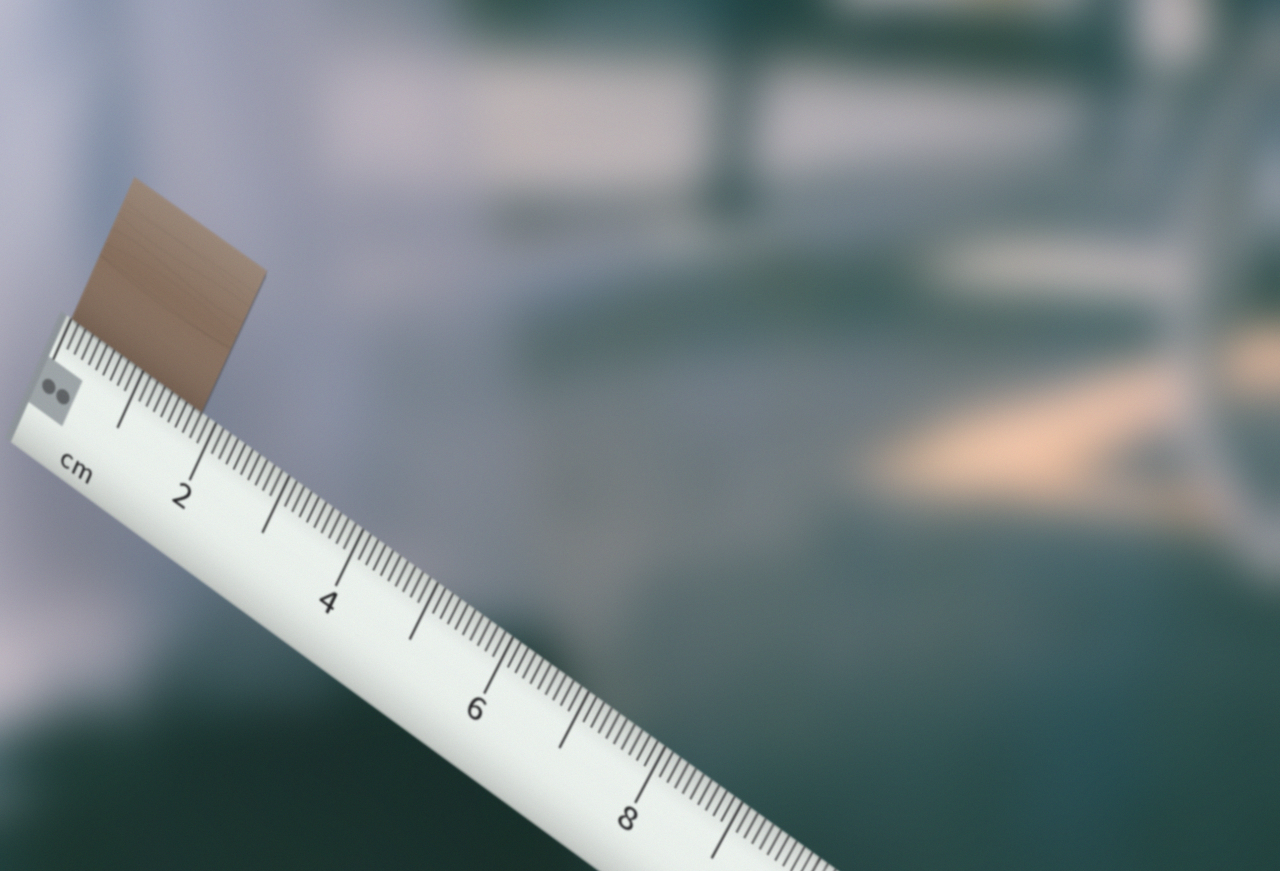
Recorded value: 1.8 cm
